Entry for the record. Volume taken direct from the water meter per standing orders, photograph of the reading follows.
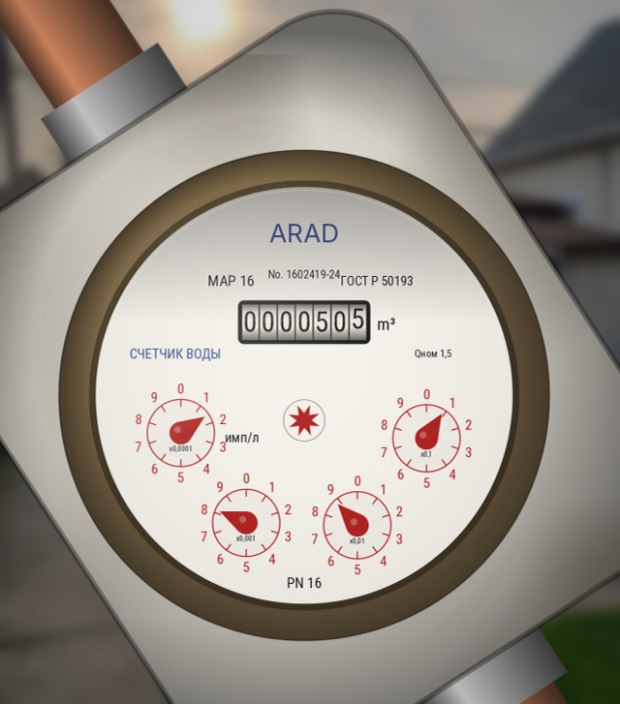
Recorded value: 505.0881 m³
